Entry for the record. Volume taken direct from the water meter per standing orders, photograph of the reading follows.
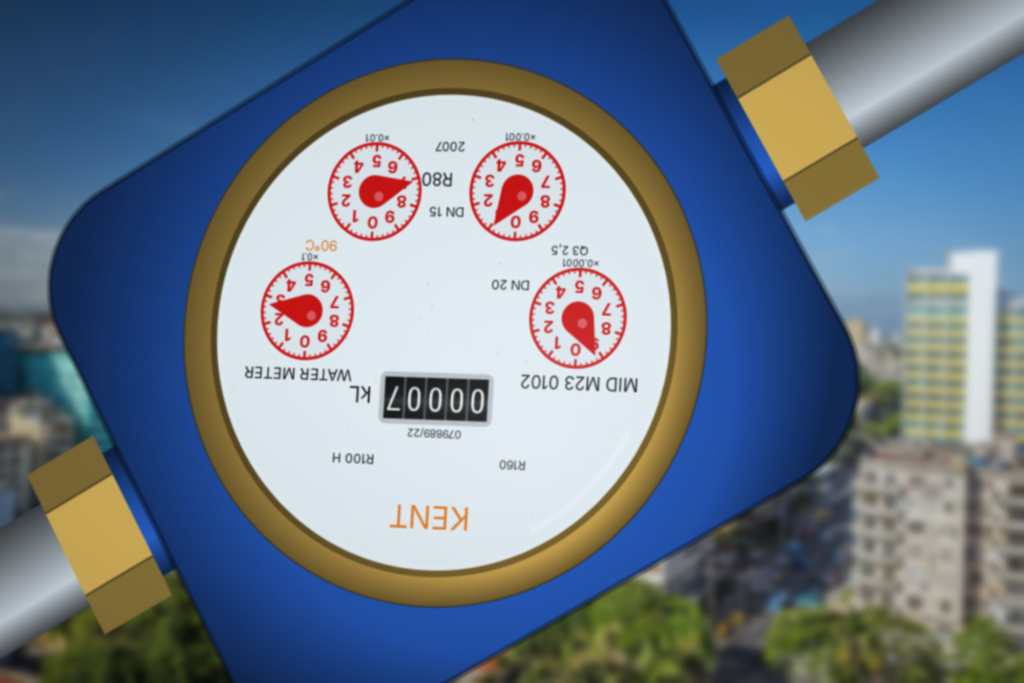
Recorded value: 7.2709 kL
